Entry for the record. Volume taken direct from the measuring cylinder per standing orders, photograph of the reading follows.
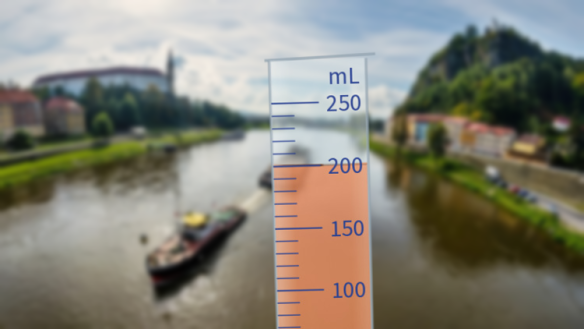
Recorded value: 200 mL
